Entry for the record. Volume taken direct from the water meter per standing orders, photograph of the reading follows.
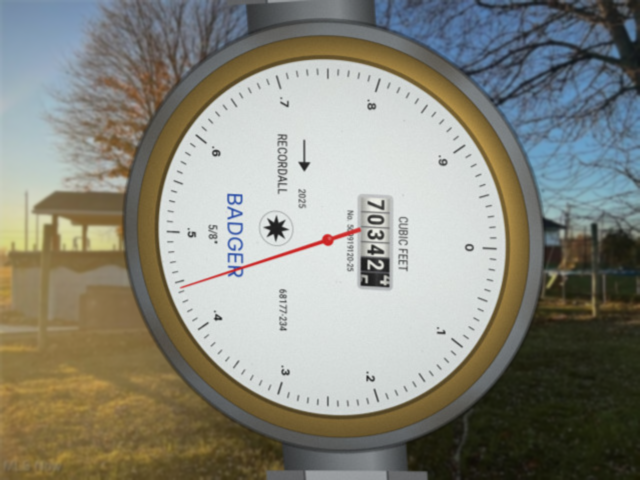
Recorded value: 703424.44 ft³
